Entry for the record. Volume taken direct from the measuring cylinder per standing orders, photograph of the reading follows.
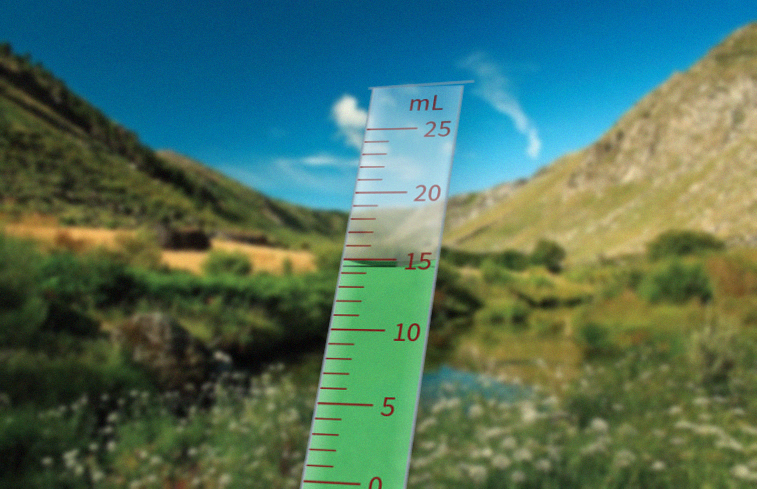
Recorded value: 14.5 mL
